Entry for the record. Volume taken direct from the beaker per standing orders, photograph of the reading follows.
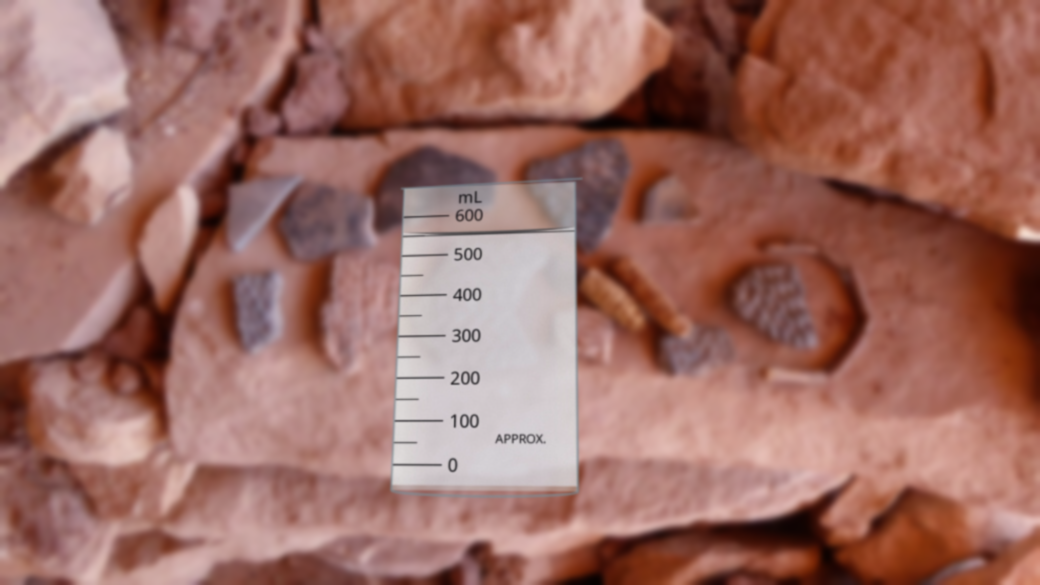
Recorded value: 550 mL
